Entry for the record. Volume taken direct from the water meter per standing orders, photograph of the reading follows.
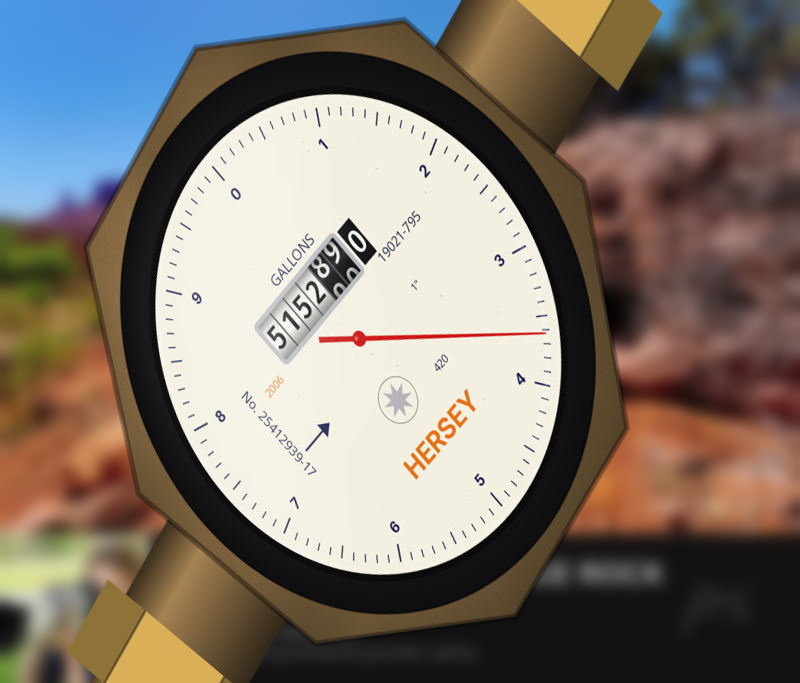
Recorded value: 5152893.6 gal
